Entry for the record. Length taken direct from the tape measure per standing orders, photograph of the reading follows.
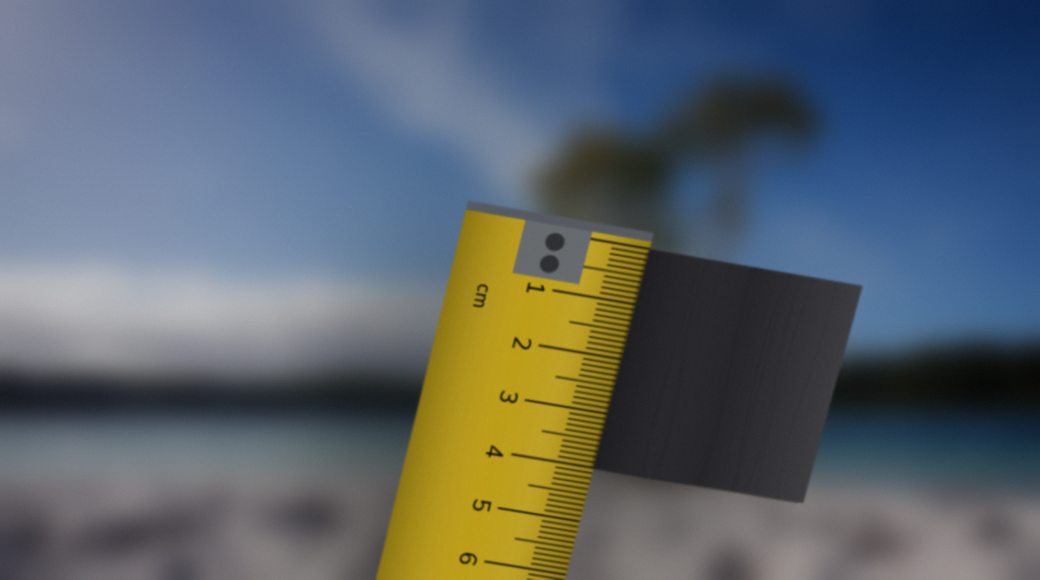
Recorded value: 4 cm
